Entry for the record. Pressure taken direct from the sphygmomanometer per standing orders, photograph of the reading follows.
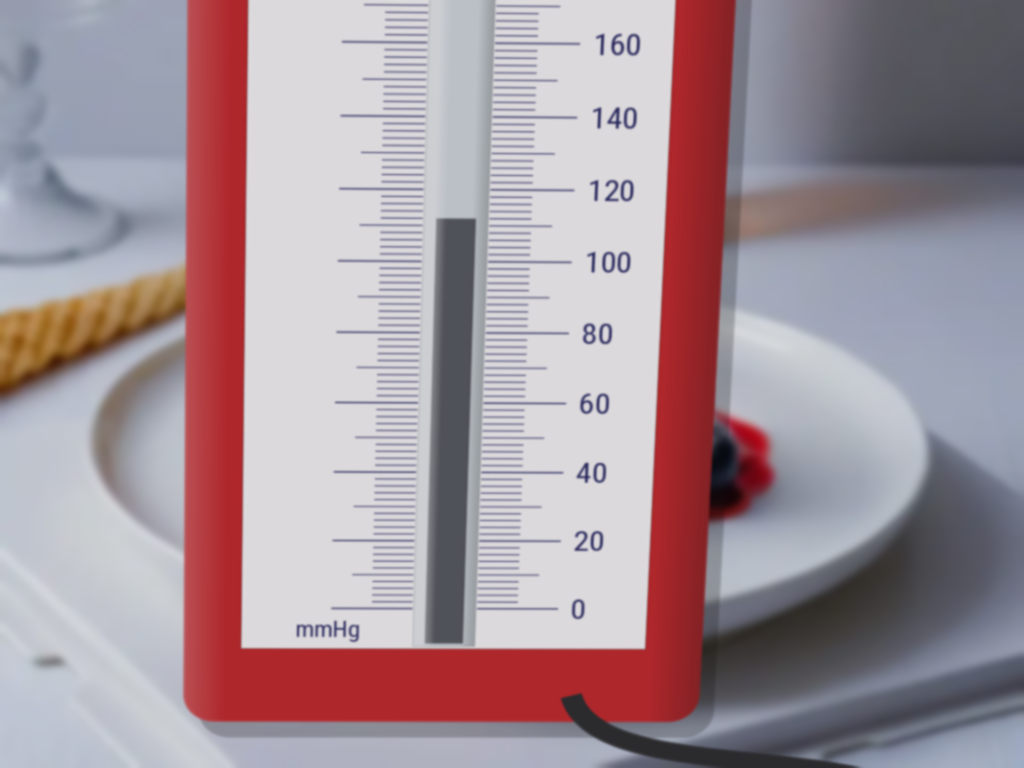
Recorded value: 112 mmHg
